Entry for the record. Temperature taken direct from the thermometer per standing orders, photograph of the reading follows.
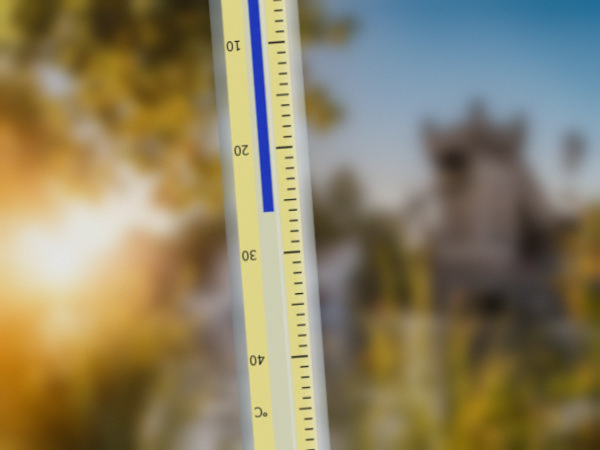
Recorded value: 26 °C
